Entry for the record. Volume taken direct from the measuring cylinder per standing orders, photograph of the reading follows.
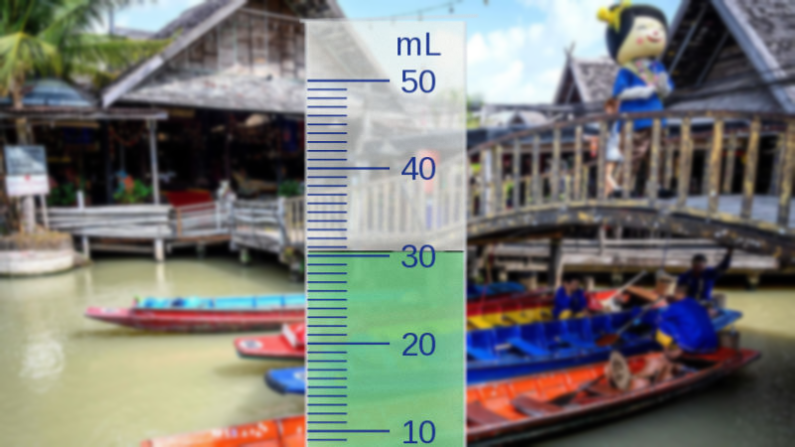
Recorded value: 30.5 mL
